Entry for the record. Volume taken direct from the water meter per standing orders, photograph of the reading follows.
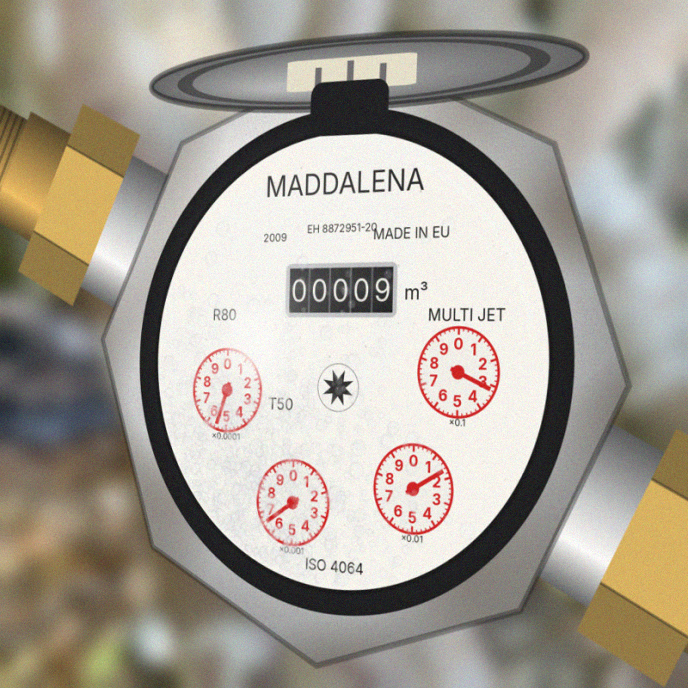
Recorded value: 9.3165 m³
